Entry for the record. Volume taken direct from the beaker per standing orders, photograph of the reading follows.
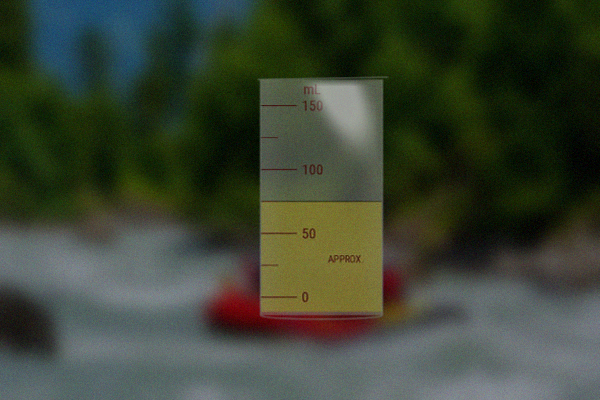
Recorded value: 75 mL
